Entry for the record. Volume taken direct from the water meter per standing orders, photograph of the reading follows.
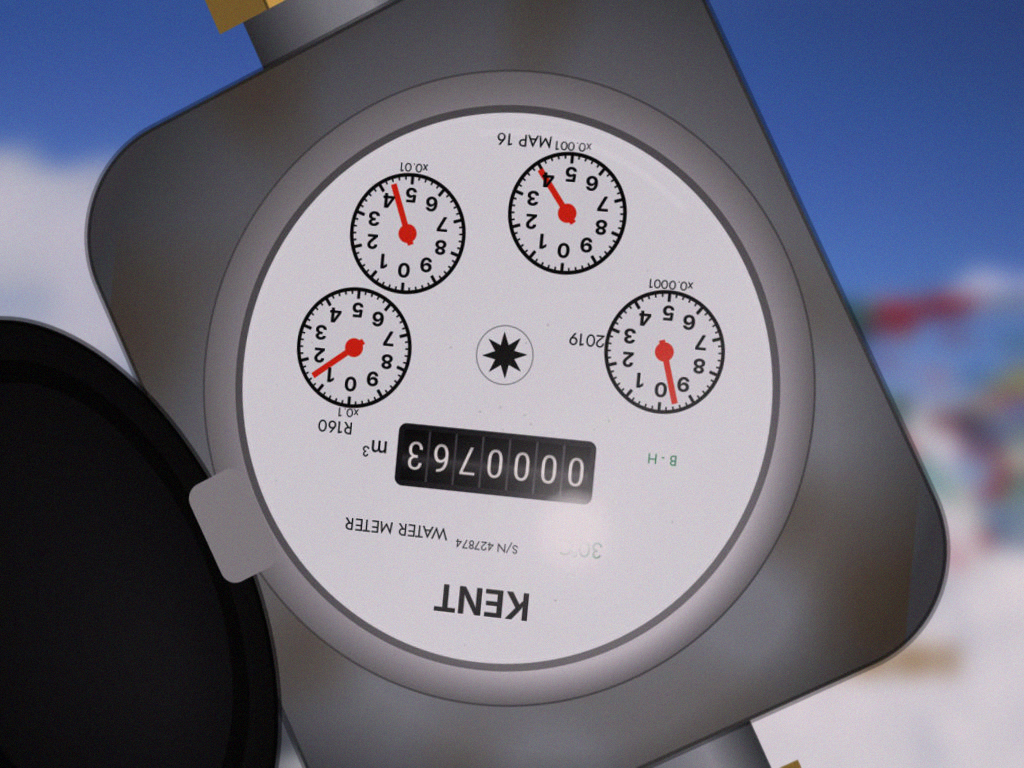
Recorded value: 763.1439 m³
